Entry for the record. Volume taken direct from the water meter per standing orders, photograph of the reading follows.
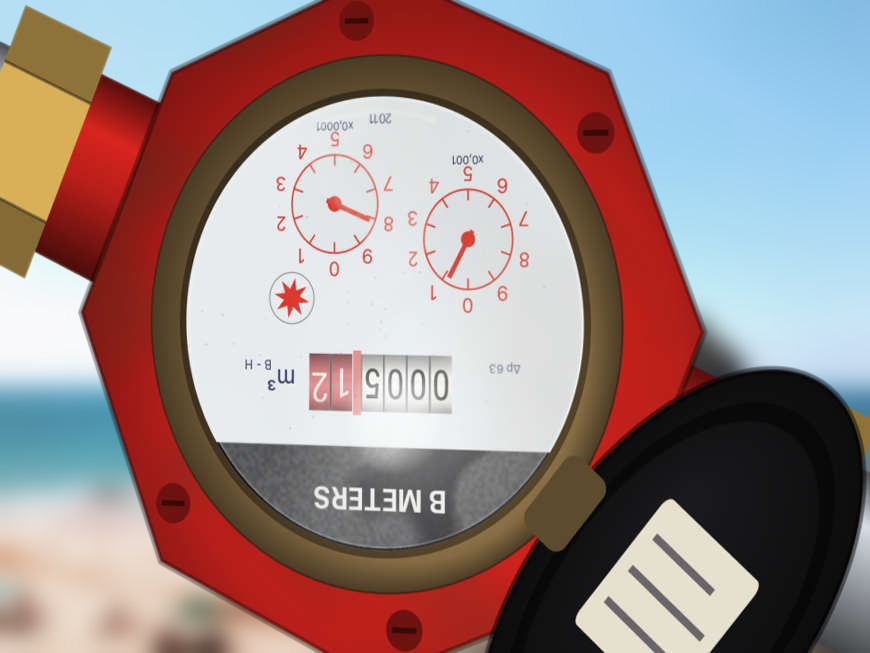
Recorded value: 5.1208 m³
